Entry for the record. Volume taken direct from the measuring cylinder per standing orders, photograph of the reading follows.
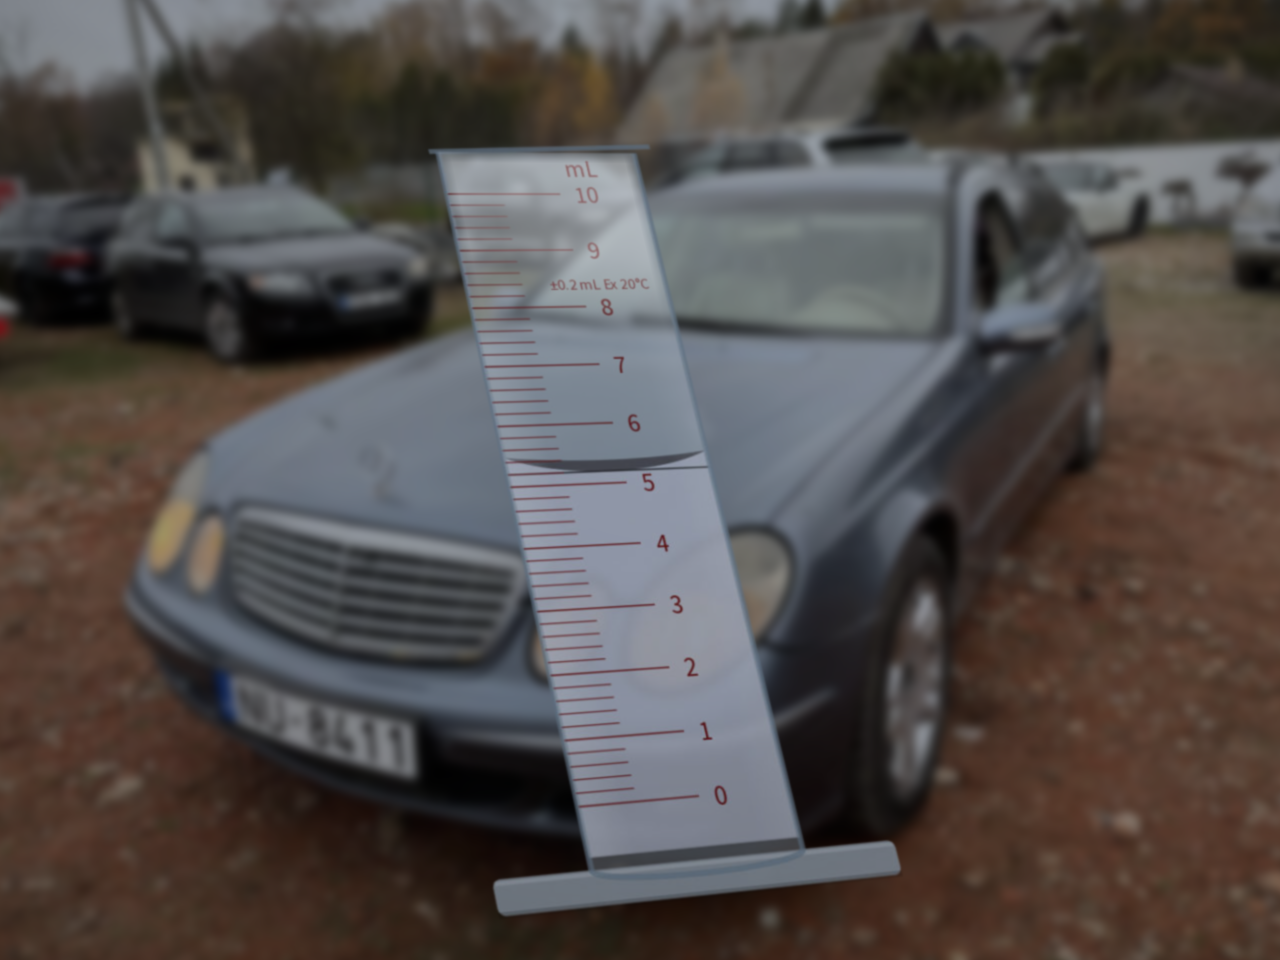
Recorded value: 5.2 mL
